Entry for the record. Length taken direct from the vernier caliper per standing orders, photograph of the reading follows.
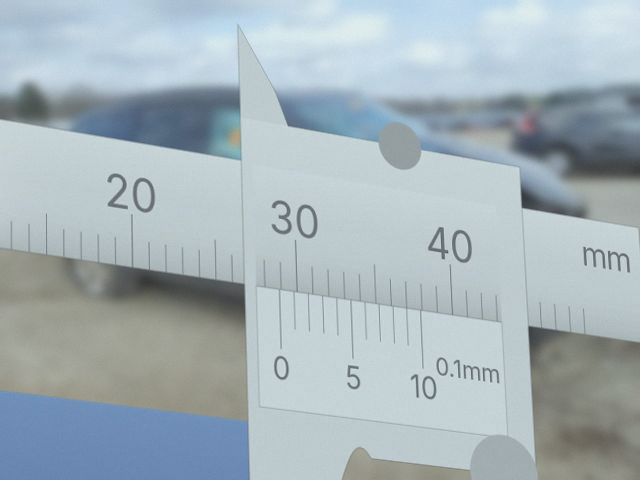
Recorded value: 28.9 mm
